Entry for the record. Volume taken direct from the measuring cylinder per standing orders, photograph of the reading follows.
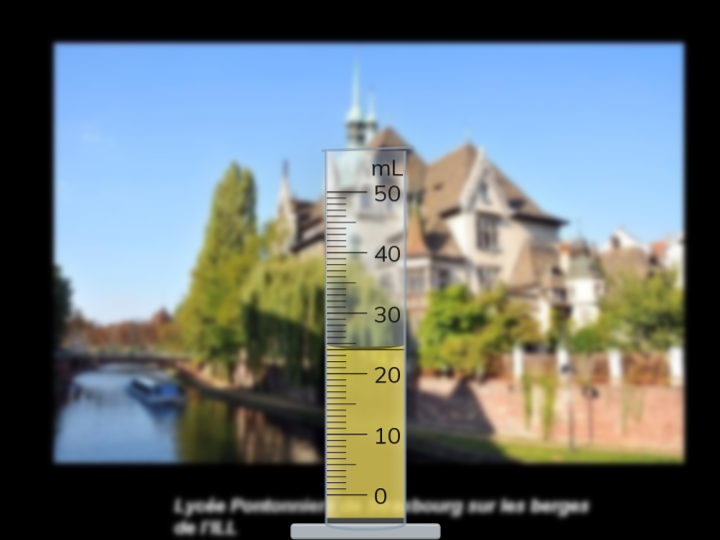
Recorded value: 24 mL
